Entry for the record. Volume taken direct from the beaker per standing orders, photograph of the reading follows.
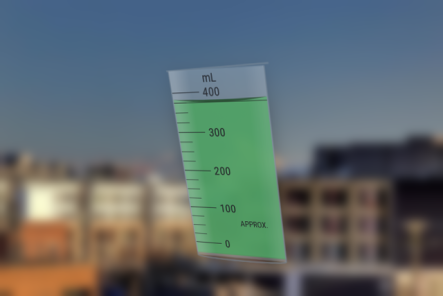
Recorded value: 375 mL
